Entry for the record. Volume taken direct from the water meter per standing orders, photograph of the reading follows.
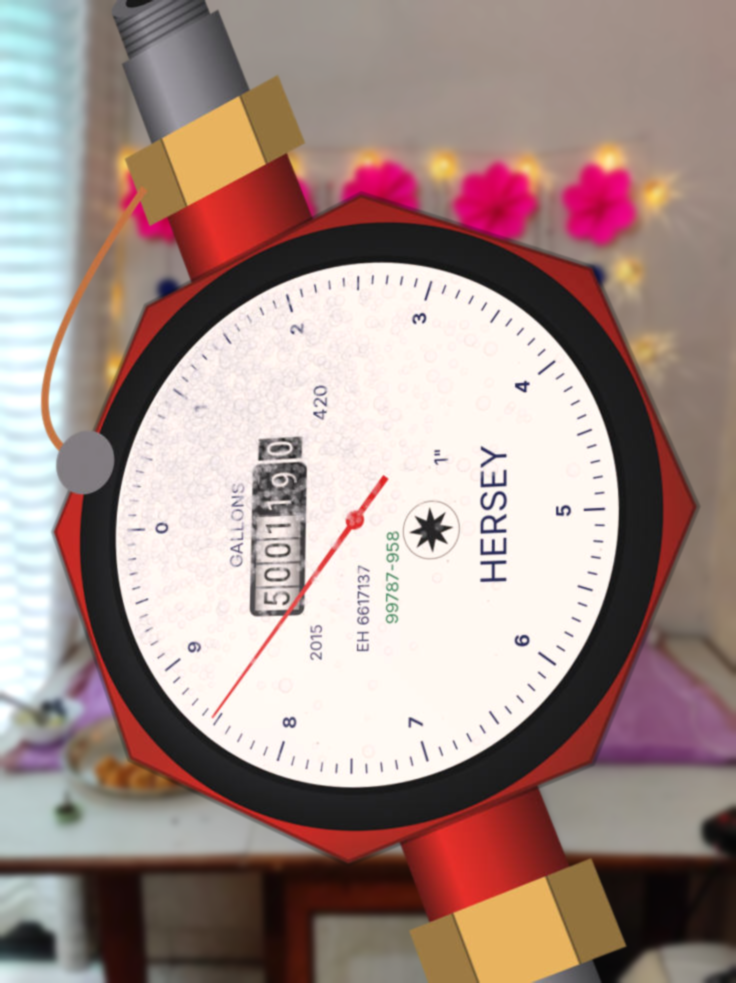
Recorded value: 5001188.5 gal
